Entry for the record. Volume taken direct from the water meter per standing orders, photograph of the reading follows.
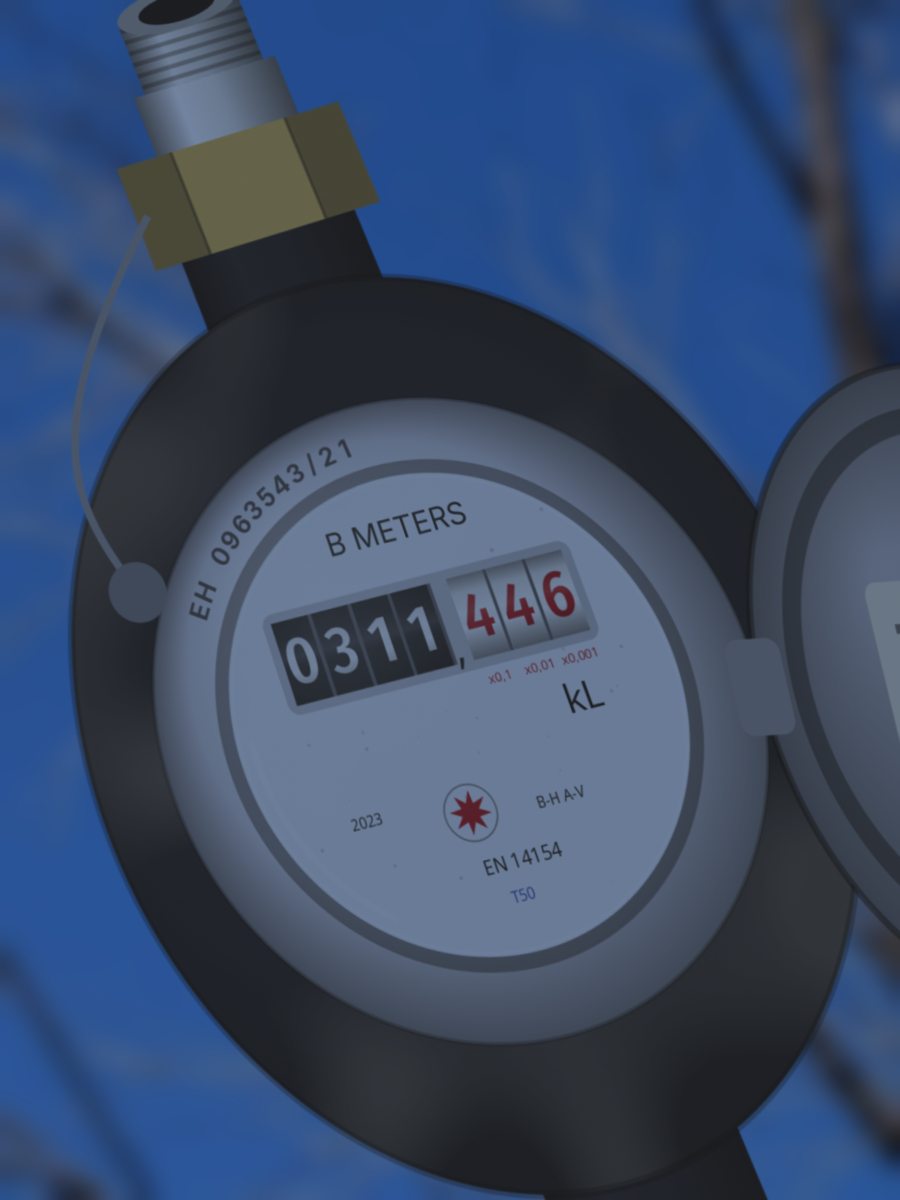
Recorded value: 311.446 kL
